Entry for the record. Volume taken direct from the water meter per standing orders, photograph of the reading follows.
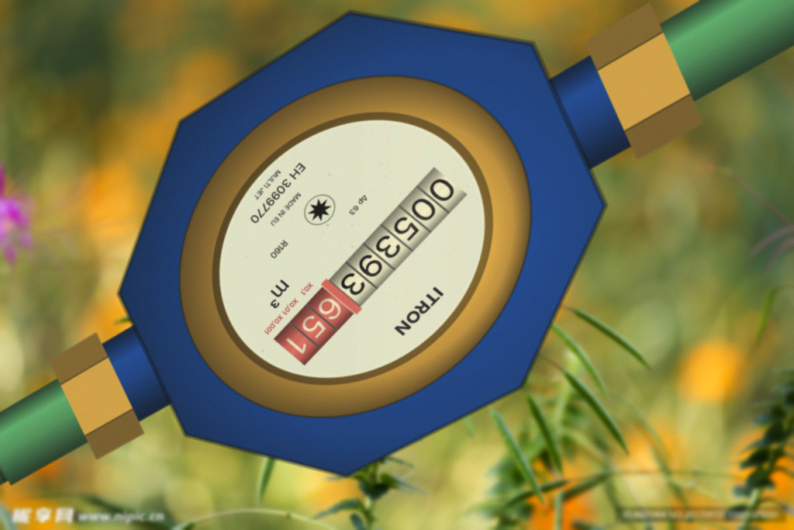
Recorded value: 5393.651 m³
